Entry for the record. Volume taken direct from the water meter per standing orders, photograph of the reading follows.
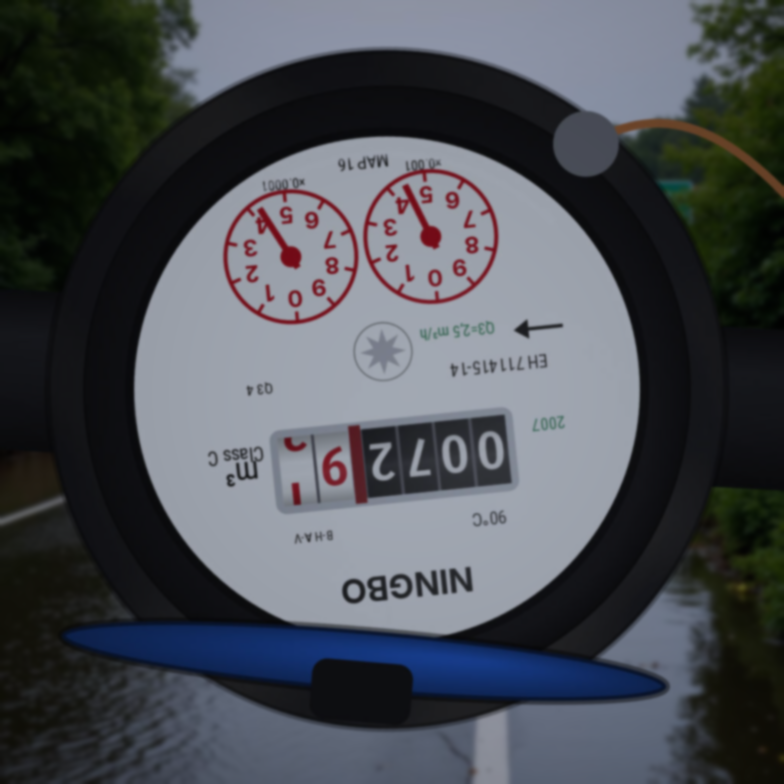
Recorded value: 72.9144 m³
